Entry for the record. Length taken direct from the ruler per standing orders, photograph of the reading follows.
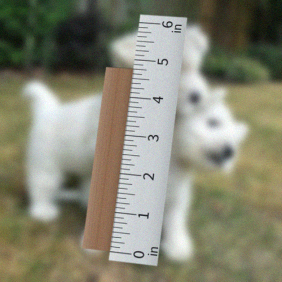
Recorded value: 4.75 in
